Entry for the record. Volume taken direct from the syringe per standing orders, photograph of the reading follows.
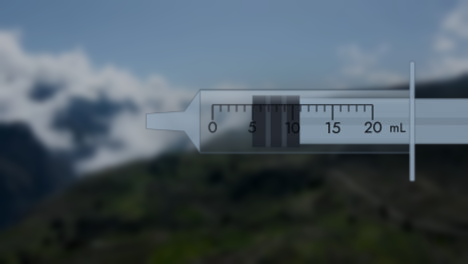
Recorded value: 5 mL
